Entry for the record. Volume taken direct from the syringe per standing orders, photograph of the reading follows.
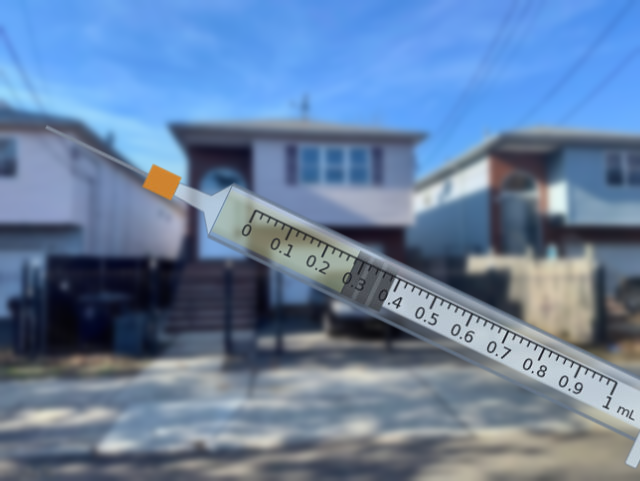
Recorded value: 0.28 mL
